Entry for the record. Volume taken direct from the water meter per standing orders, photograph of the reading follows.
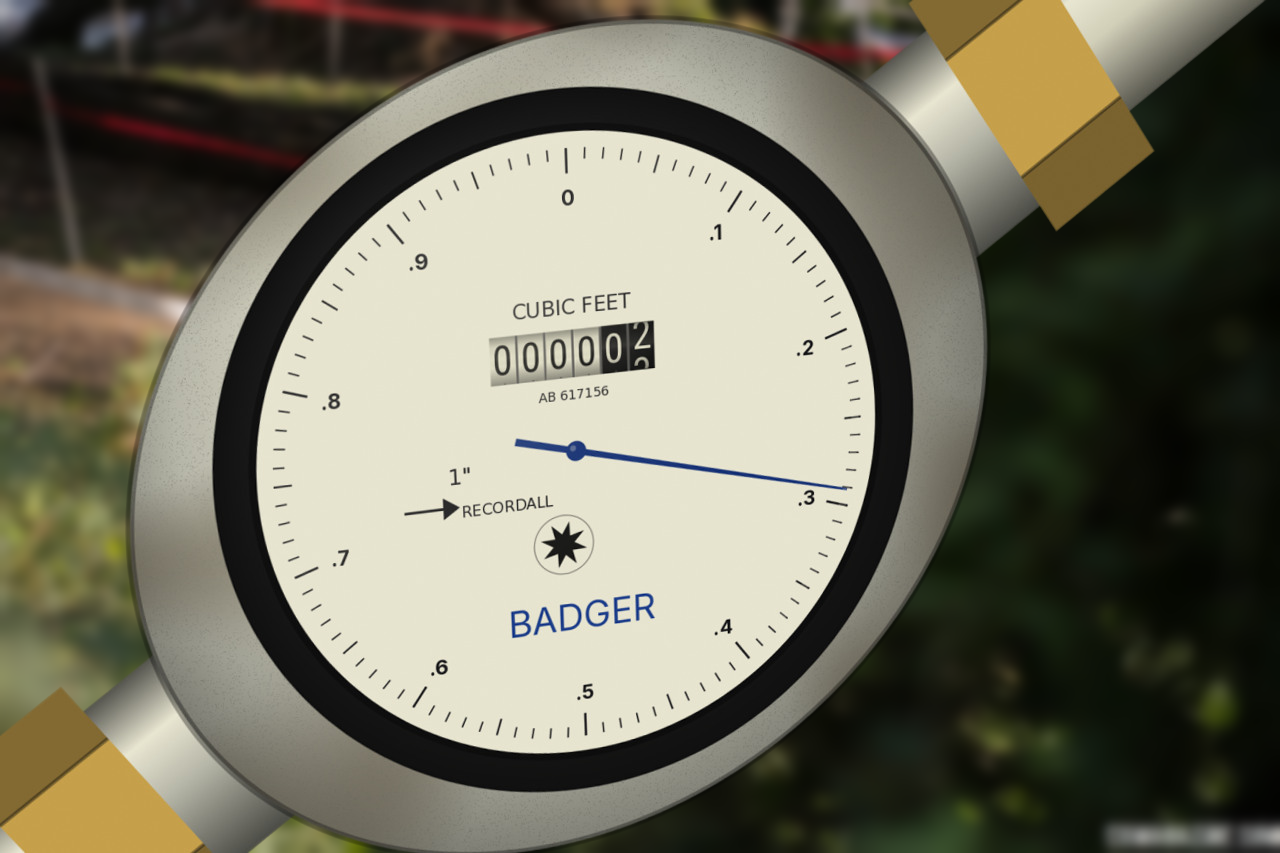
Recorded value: 2.29 ft³
